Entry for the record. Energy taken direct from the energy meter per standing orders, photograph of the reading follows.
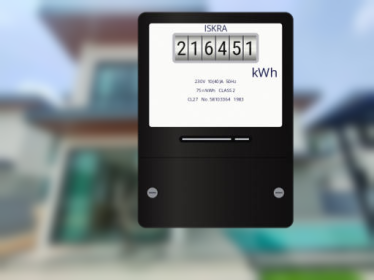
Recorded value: 216451 kWh
